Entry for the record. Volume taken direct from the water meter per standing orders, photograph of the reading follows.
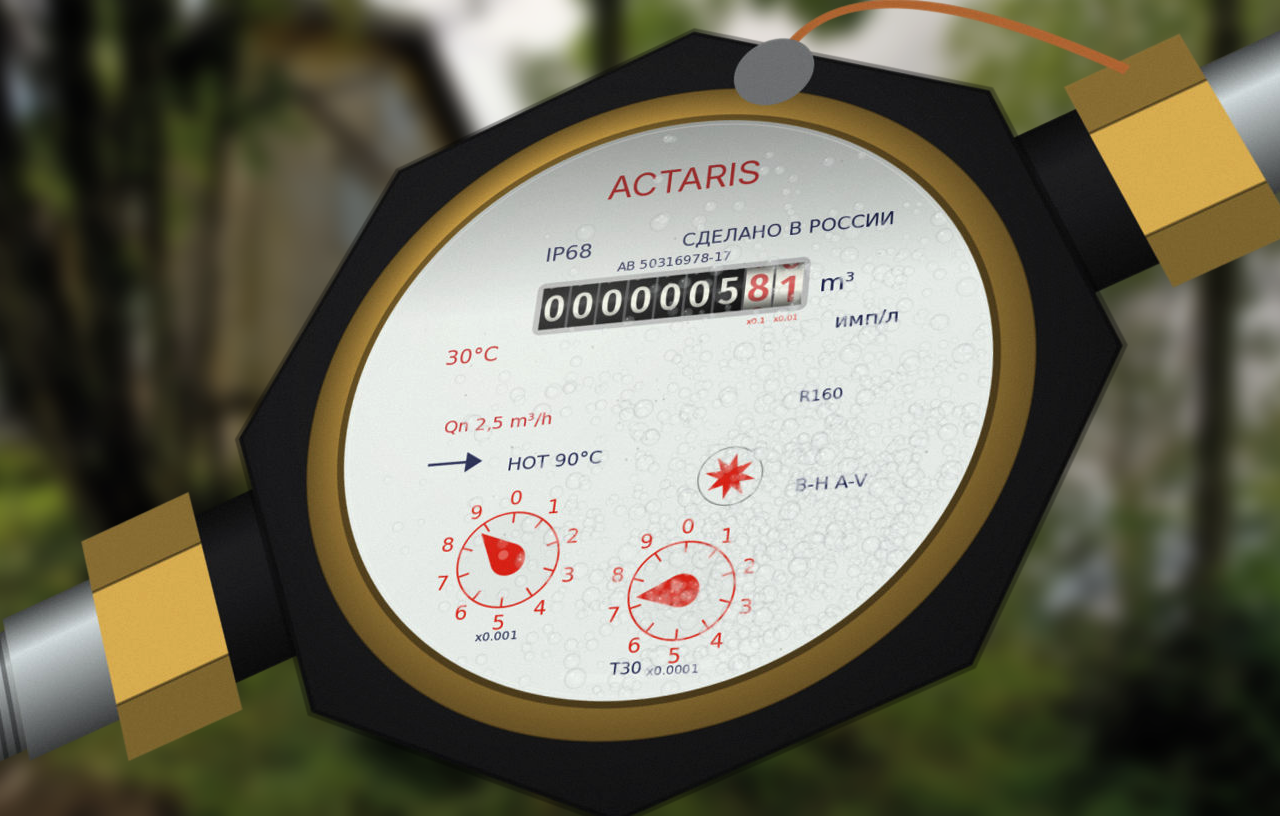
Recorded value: 5.8087 m³
